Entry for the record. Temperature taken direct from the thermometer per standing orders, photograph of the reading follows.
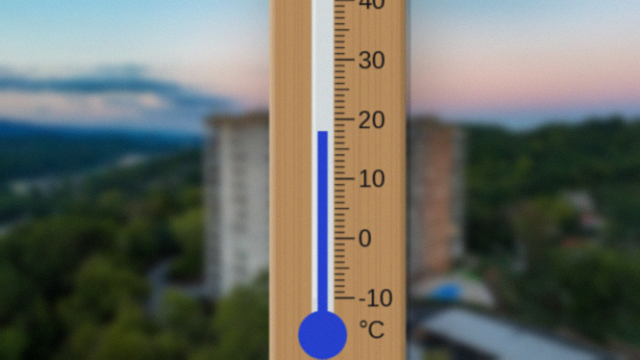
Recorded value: 18 °C
